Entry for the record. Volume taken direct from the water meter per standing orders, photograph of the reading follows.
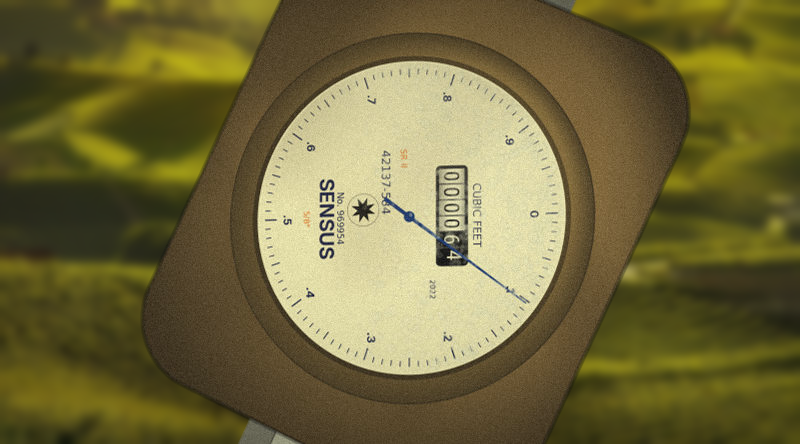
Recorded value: 64.10 ft³
